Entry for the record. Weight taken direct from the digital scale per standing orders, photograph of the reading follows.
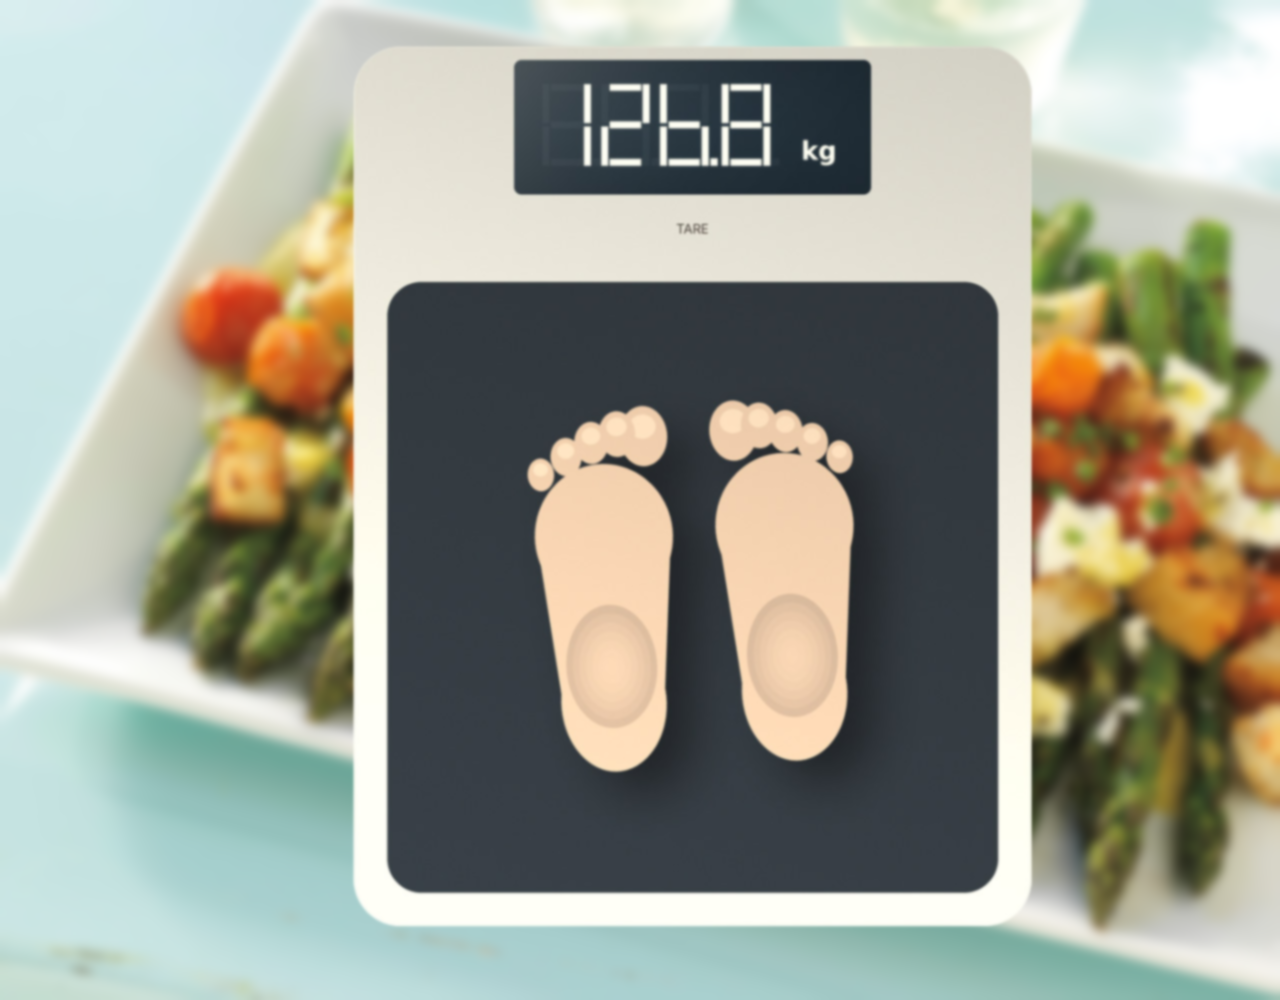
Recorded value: 126.8 kg
